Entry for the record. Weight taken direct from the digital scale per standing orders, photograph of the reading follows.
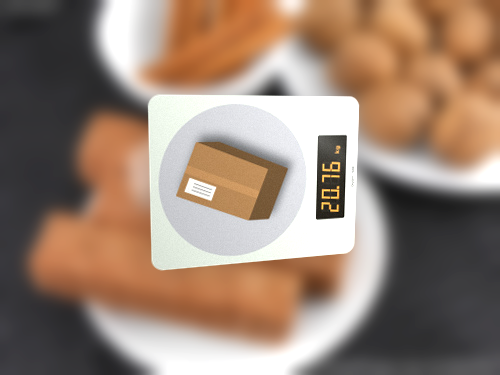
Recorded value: 20.76 kg
